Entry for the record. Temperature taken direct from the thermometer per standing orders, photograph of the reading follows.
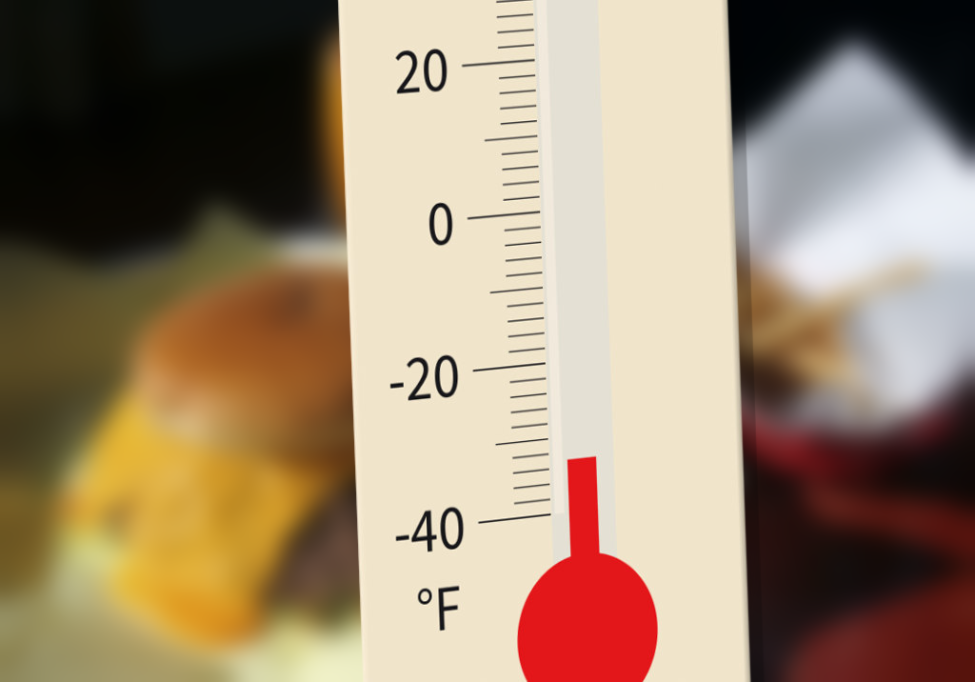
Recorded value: -33 °F
